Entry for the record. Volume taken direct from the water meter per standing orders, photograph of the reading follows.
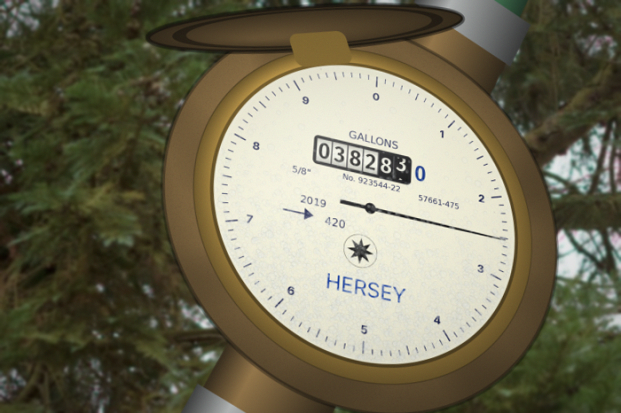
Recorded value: 382832.5 gal
